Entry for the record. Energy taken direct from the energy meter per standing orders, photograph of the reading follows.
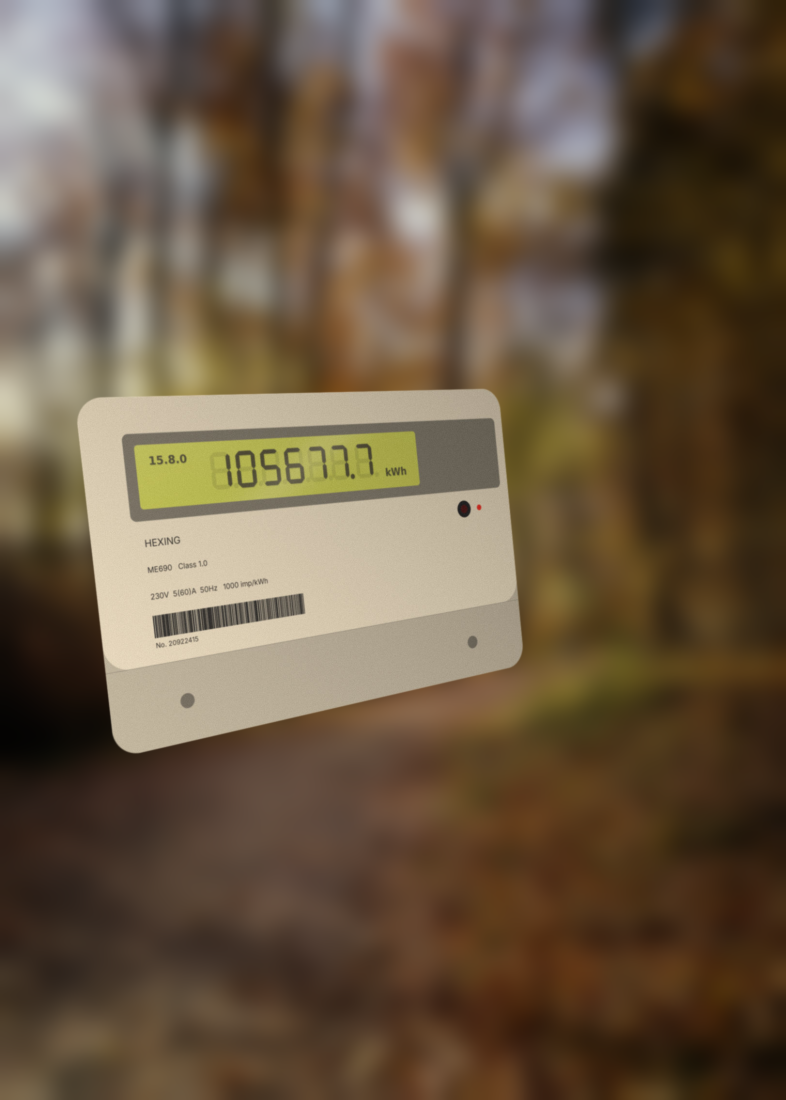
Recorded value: 105677.7 kWh
